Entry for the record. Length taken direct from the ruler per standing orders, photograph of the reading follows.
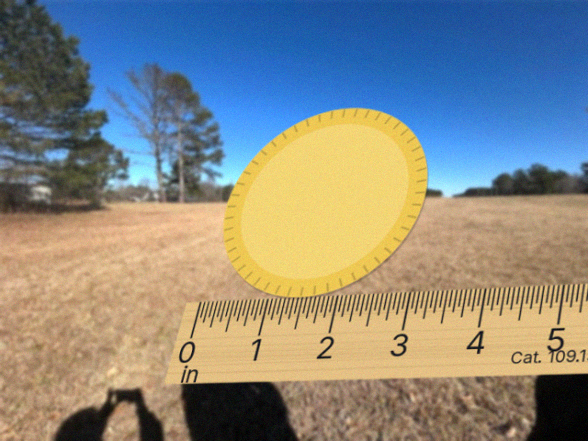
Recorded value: 2.9375 in
